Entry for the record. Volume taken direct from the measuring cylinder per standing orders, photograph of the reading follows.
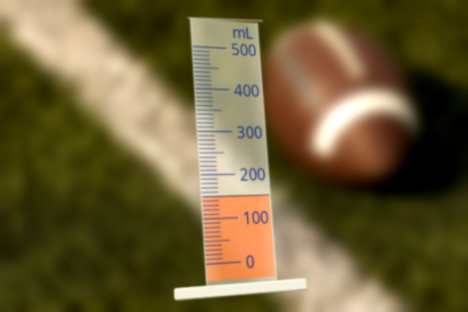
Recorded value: 150 mL
